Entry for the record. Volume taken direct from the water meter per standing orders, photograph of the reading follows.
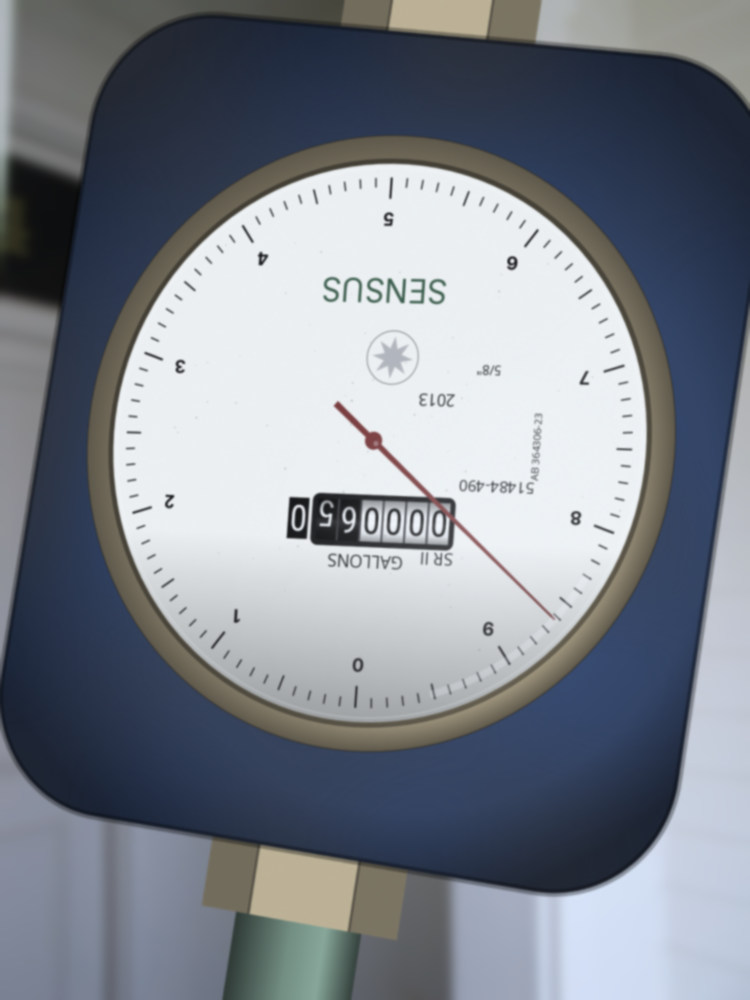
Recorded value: 648.6 gal
